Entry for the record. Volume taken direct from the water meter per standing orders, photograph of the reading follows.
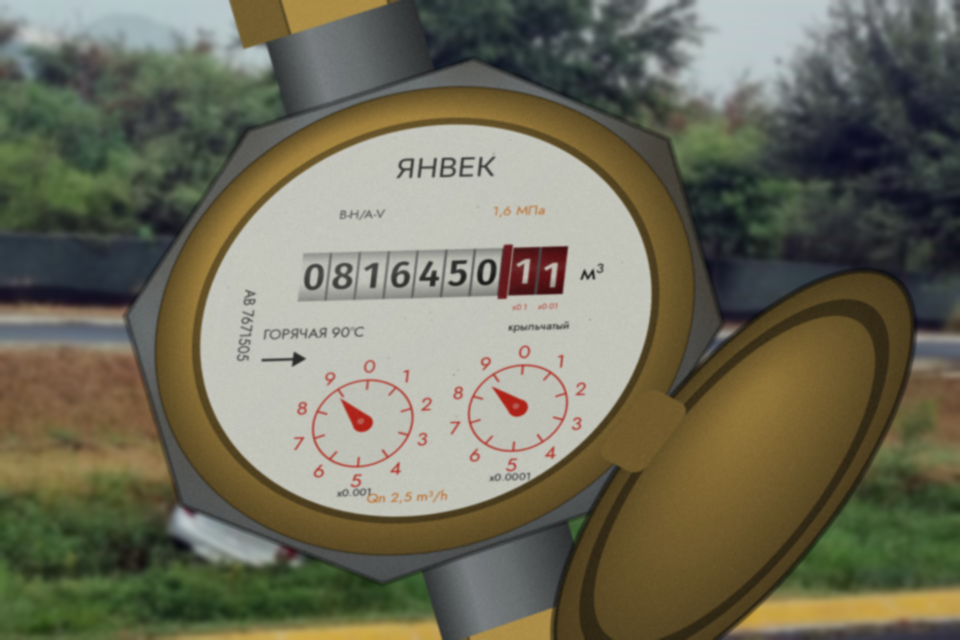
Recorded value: 816450.1088 m³
